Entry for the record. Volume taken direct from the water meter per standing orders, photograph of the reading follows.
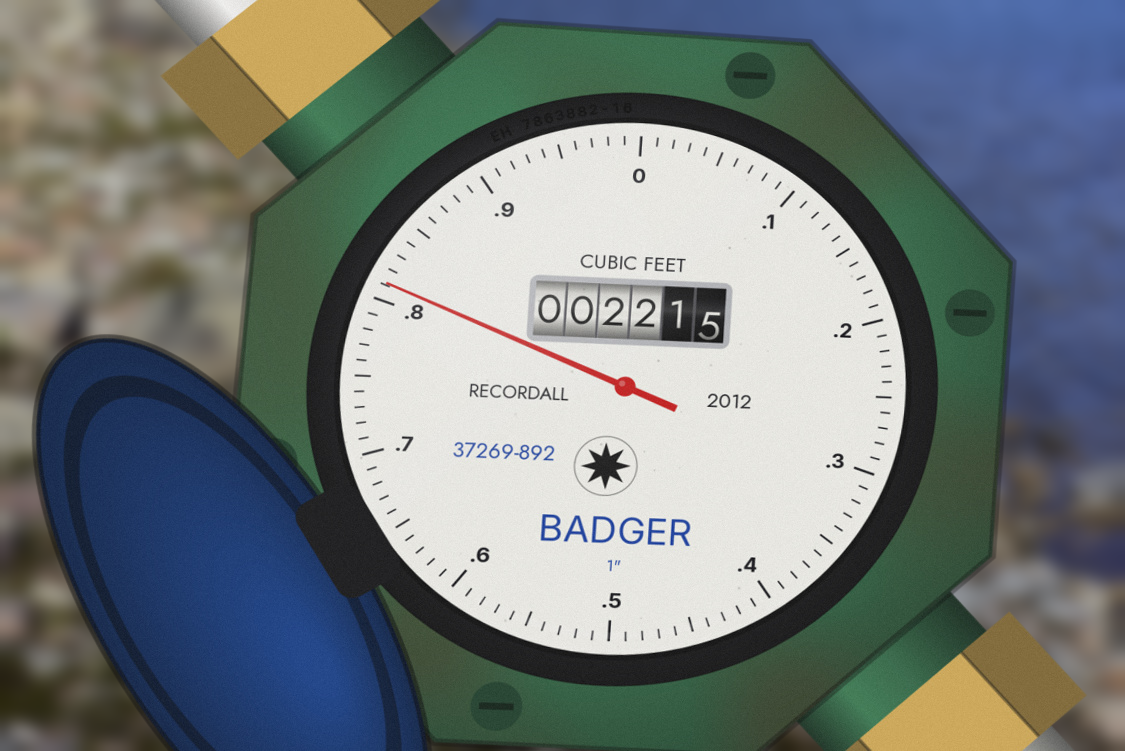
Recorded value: 2214.81 ft³
